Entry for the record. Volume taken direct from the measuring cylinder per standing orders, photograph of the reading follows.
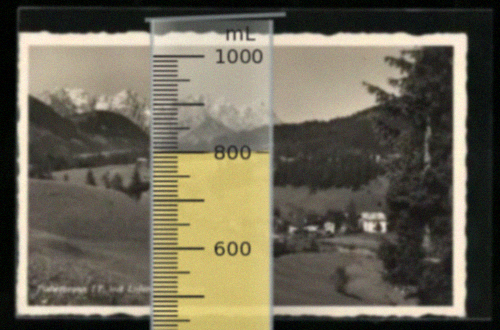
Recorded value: 800 mL
